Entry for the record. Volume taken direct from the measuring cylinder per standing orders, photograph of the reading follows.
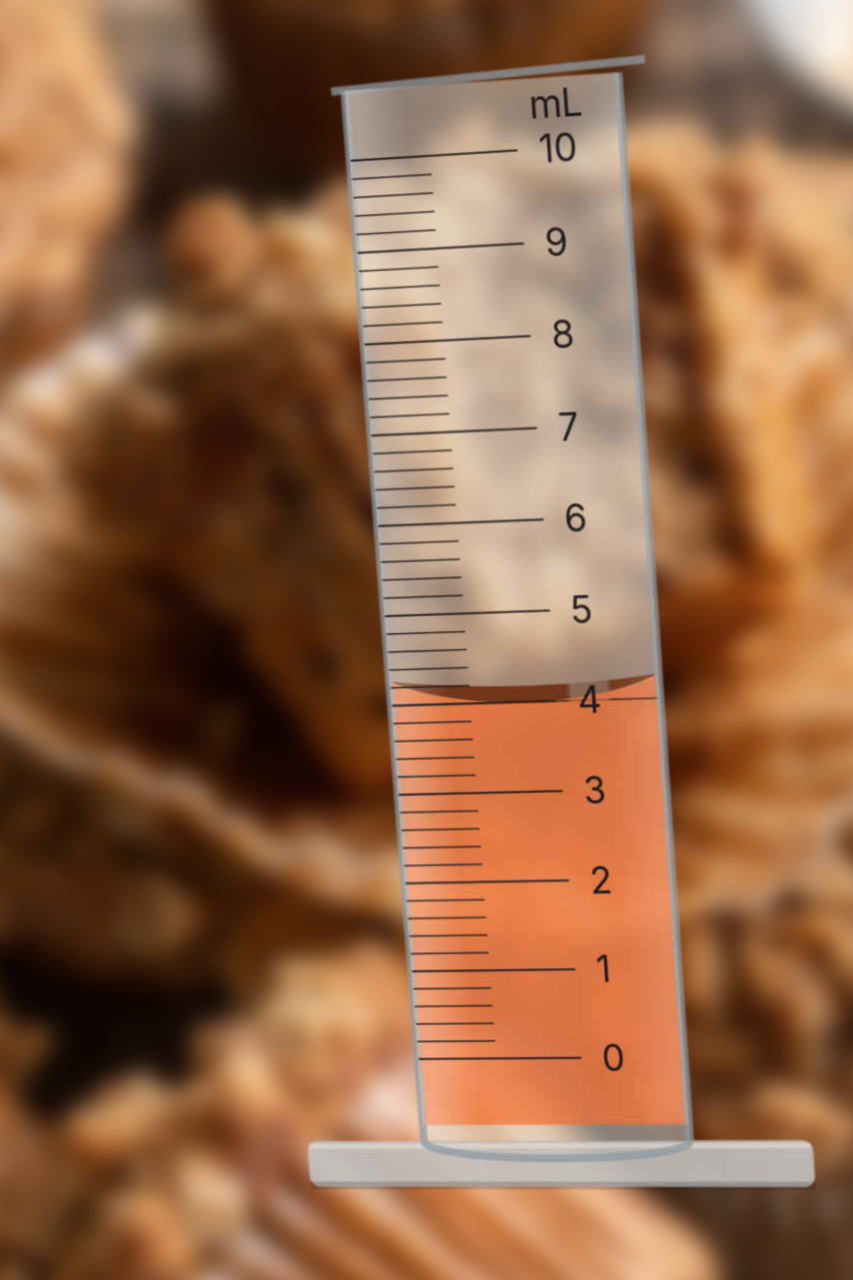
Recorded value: 4 mL
